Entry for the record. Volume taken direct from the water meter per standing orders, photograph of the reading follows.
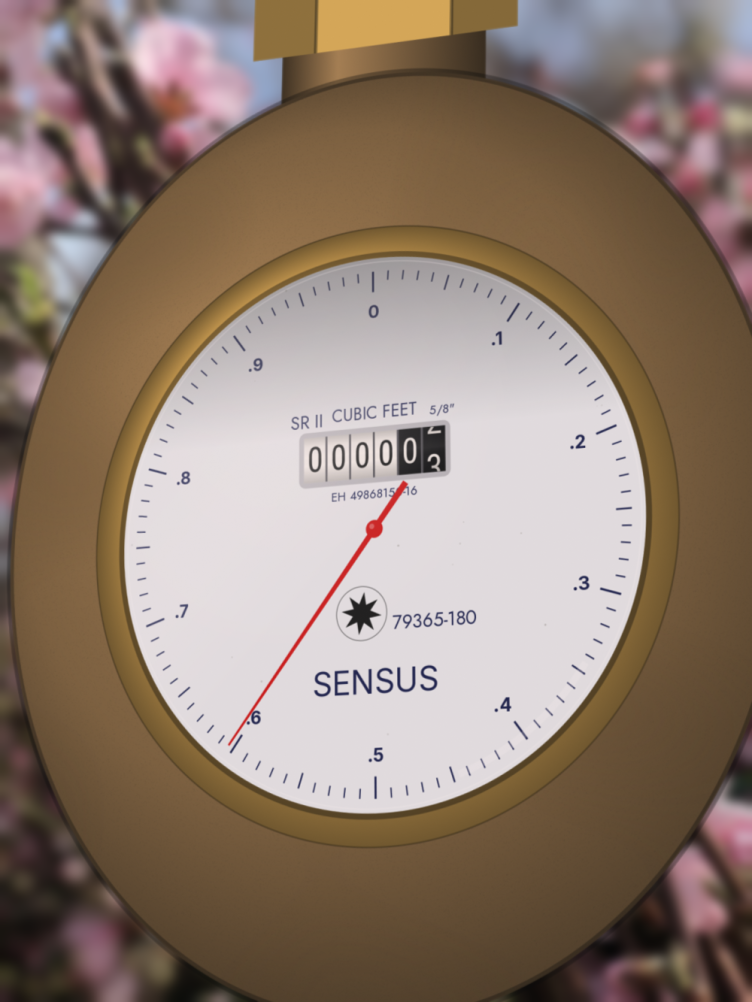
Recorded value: 2.60 ft³
